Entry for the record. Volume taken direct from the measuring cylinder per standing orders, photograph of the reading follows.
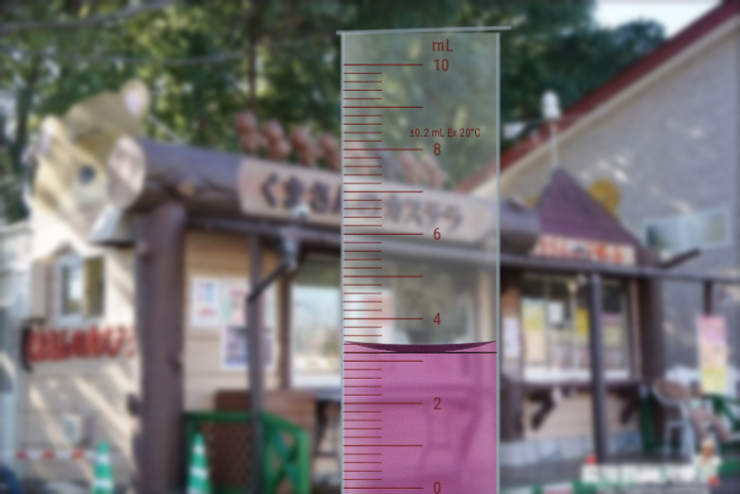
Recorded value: 3.2 mL
